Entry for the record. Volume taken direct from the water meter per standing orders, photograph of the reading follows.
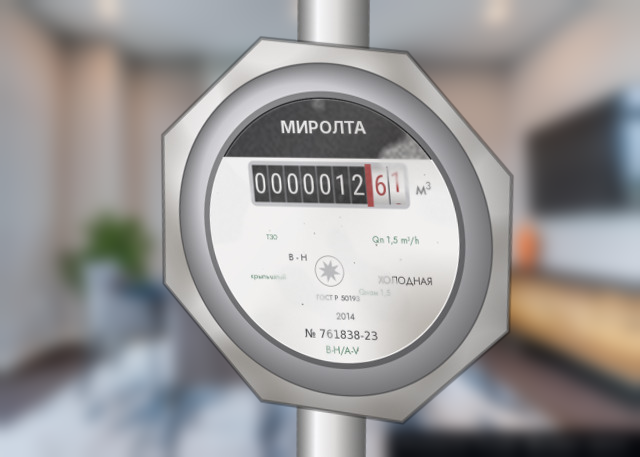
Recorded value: 12.61 m³
